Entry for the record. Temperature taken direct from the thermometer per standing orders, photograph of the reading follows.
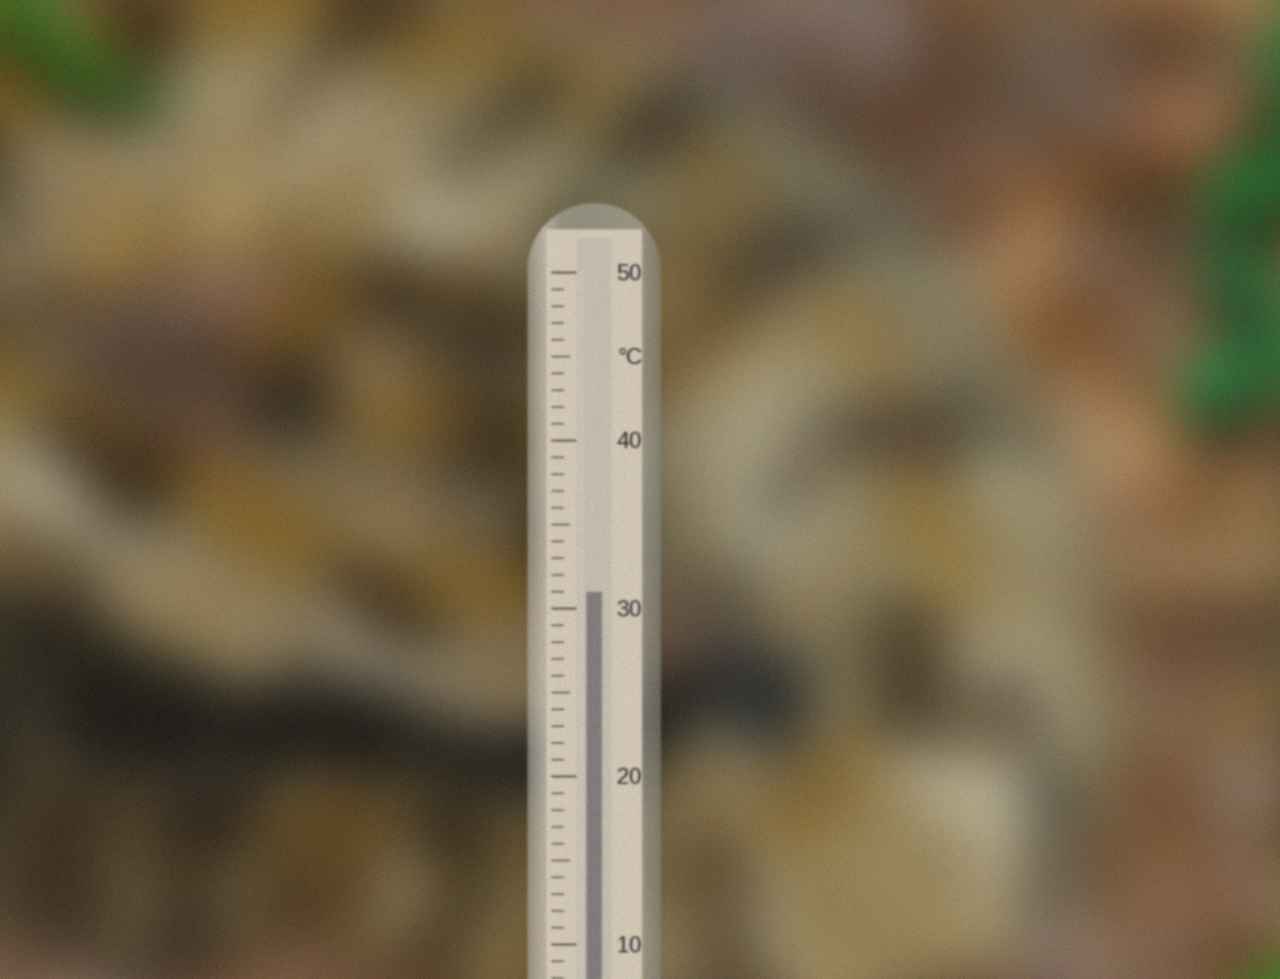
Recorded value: 31 °C
